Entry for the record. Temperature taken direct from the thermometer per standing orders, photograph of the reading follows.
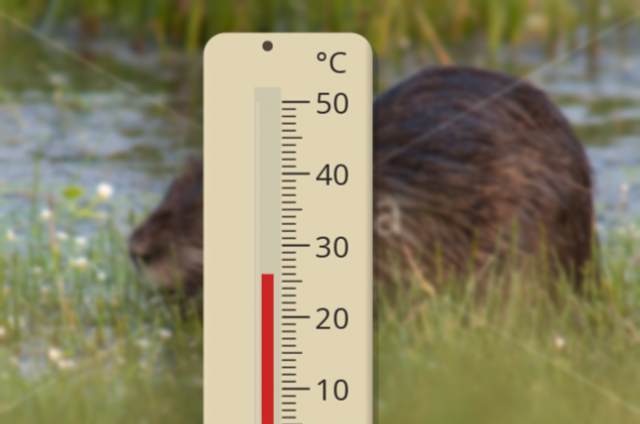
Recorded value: 26 °C
